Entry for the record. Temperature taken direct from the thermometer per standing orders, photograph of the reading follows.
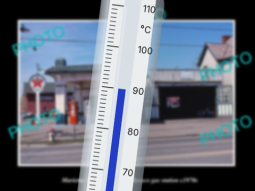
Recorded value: 90 °C
